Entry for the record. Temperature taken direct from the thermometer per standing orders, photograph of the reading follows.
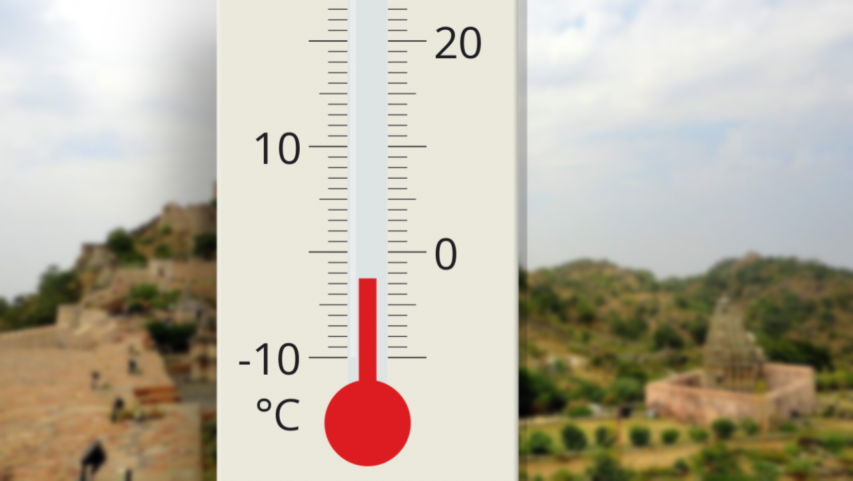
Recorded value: -2.5 °C
